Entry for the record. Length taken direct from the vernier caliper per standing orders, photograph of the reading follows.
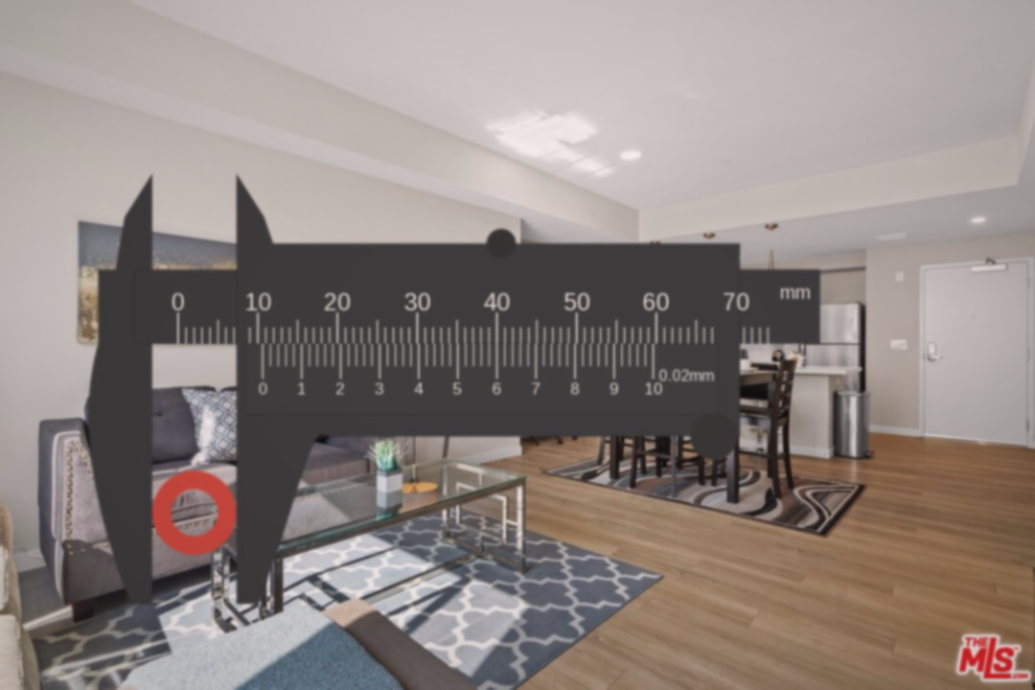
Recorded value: 10.6 mm
